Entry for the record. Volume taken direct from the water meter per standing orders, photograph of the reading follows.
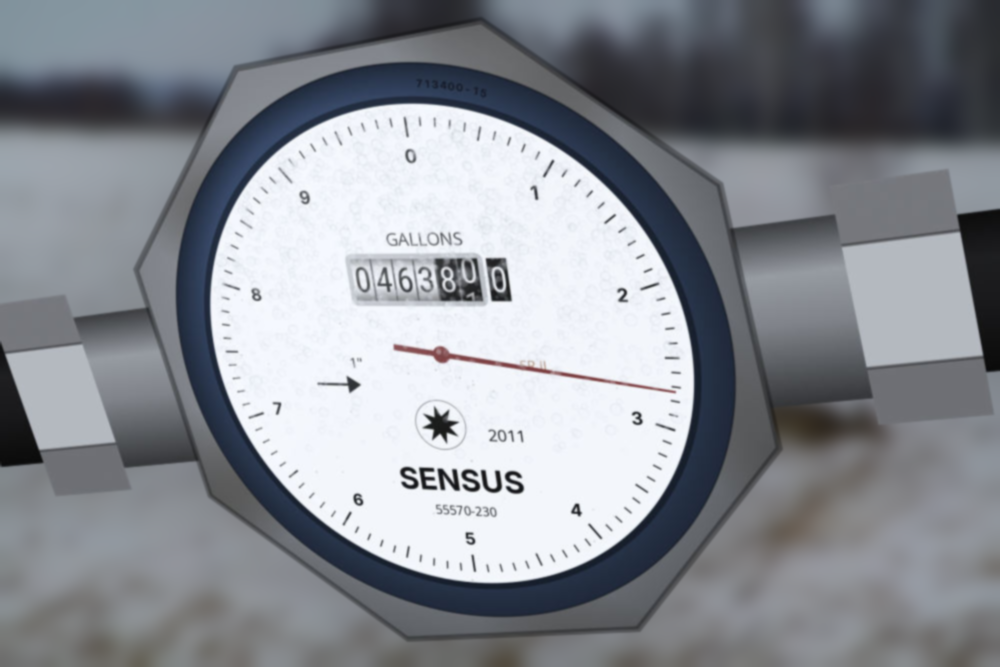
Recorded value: 463802.7 gal
